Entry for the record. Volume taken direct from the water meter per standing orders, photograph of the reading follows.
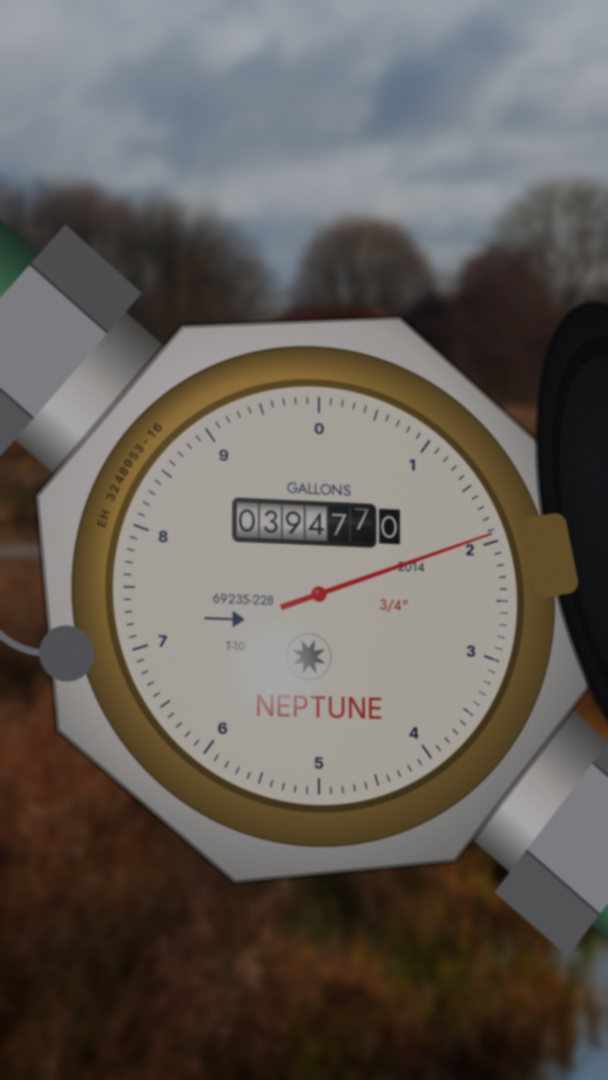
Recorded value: 394771.9 gal
